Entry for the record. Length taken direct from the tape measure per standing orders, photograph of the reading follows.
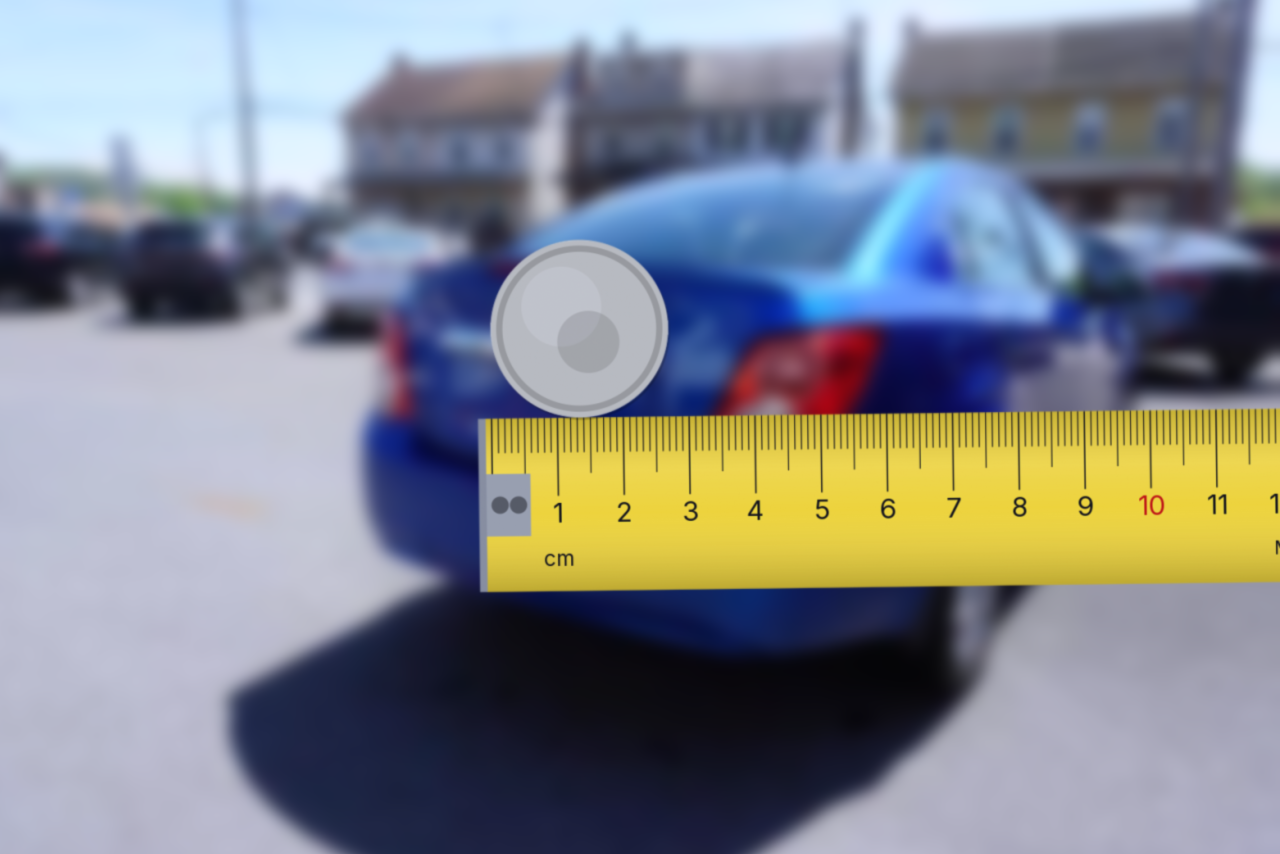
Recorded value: 2.7 cm
